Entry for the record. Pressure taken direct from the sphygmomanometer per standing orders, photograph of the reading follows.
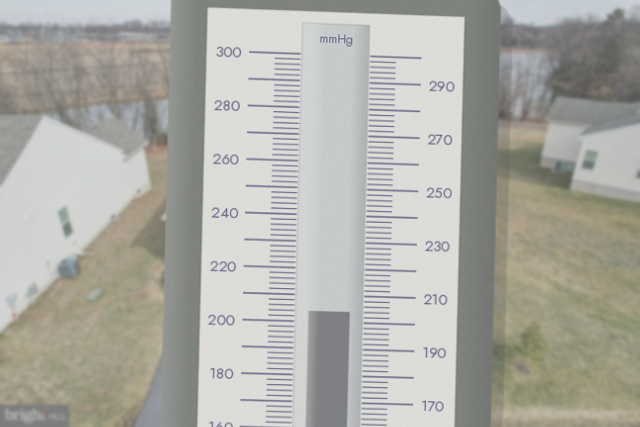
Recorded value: 204 mmHg
